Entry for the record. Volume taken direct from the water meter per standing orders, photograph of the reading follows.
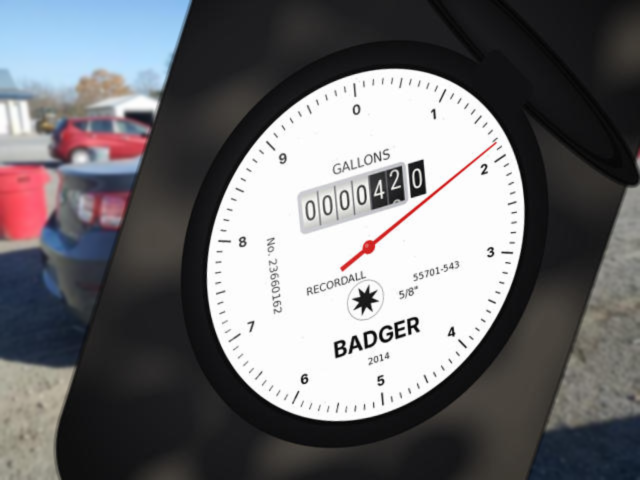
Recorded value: 421.8 gal
